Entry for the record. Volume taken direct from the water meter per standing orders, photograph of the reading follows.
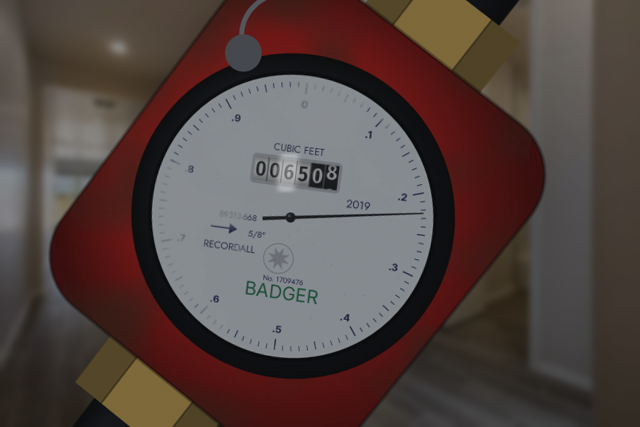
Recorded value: 6508.22 ft³
